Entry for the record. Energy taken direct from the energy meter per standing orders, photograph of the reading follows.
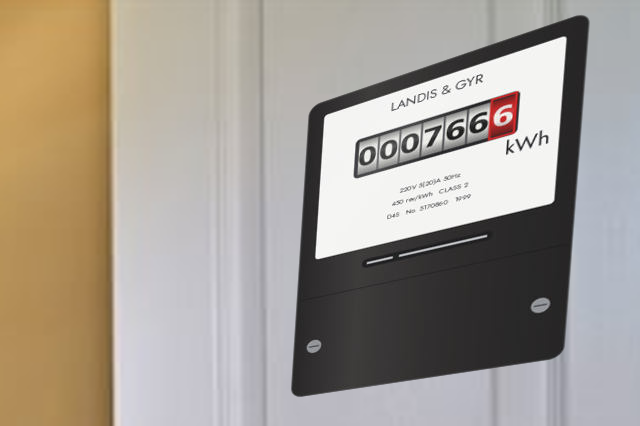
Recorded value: 766.6 kWh
